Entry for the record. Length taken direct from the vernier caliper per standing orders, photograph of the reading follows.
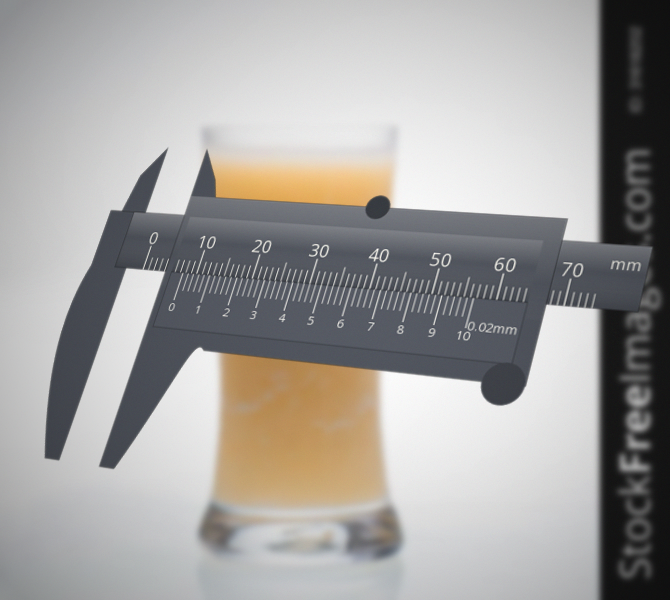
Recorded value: 7.5 mm
